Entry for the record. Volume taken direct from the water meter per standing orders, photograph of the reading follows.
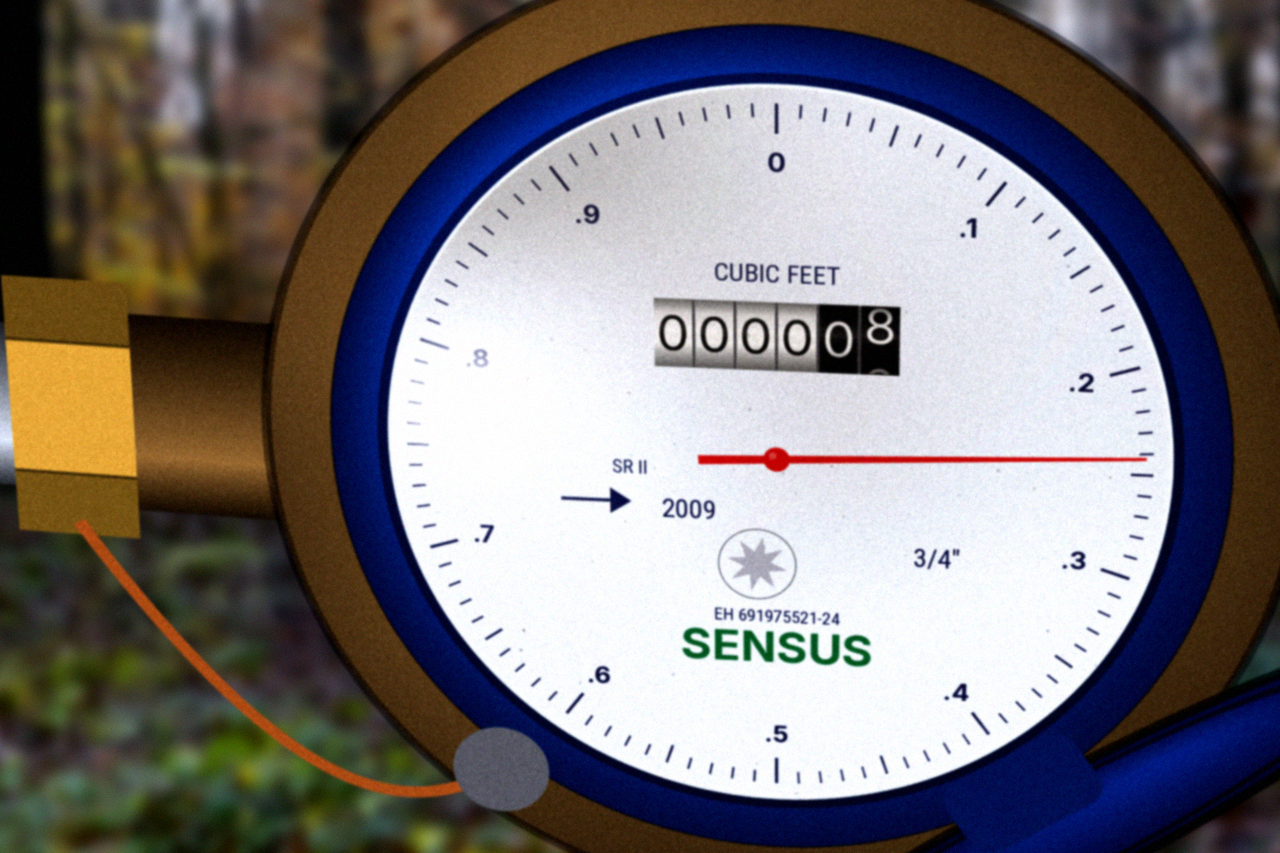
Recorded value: 8.24 ft³
